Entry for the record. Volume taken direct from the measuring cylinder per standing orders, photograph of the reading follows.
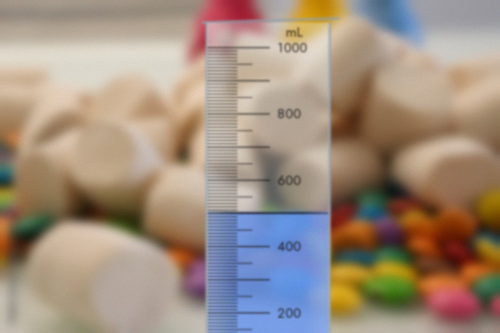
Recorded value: 500 mL
